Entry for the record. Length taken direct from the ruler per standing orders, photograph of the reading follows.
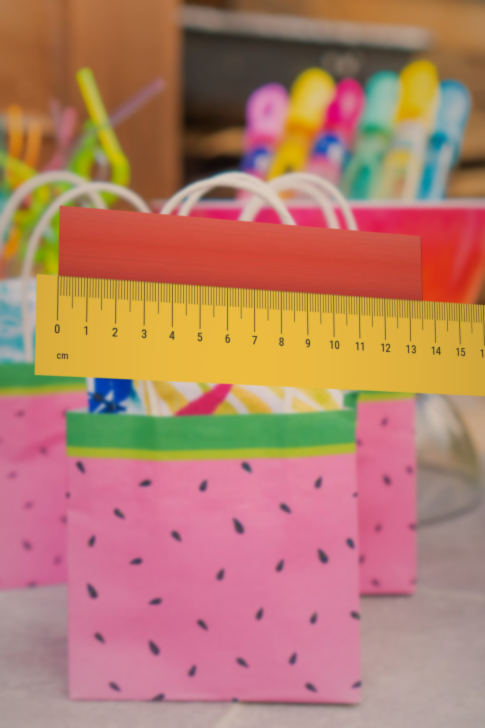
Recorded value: 13.5 cm
